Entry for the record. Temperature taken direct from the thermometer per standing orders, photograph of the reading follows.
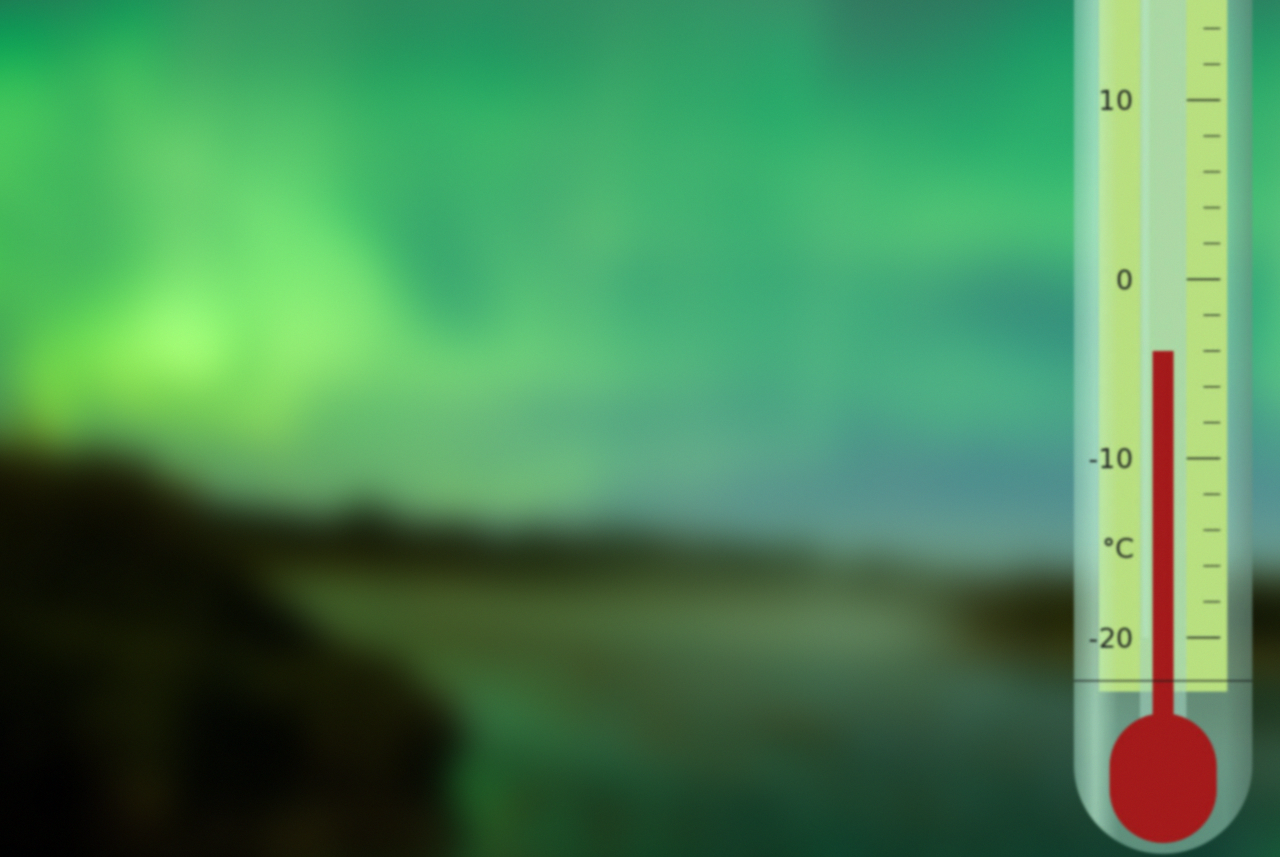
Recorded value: -4 °C
